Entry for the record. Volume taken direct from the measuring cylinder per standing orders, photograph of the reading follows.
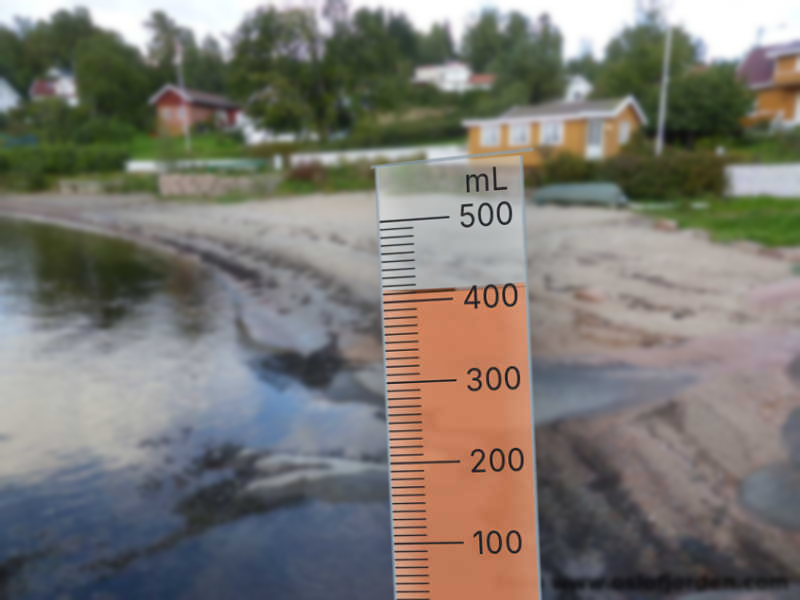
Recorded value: 410 mL
